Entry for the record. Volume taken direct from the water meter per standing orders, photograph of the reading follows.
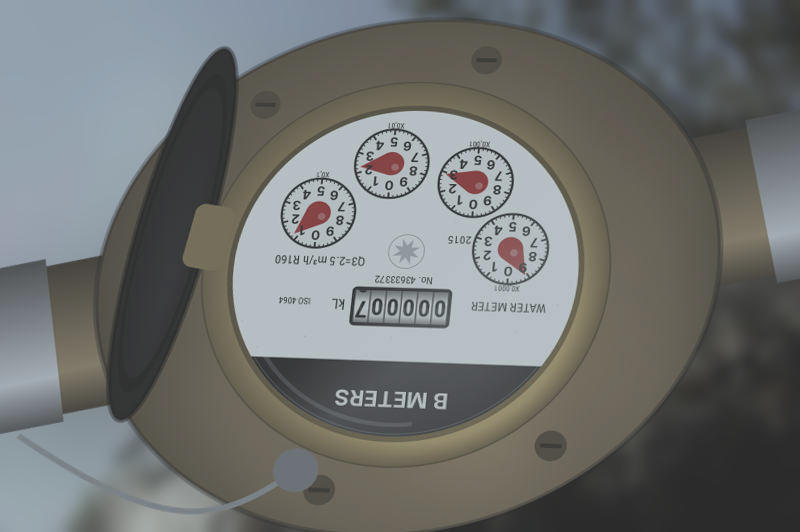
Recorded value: 7.1229 kL
